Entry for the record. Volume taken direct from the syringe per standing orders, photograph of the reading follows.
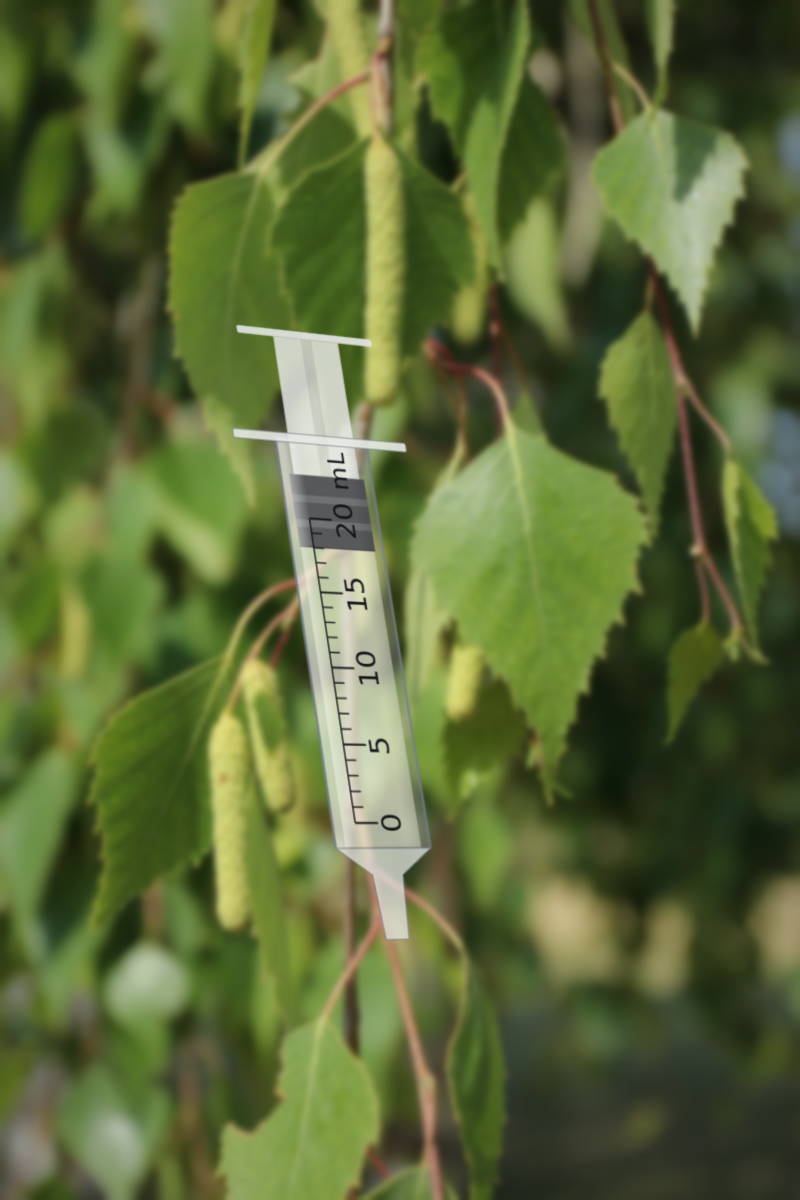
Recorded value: 18 mL
